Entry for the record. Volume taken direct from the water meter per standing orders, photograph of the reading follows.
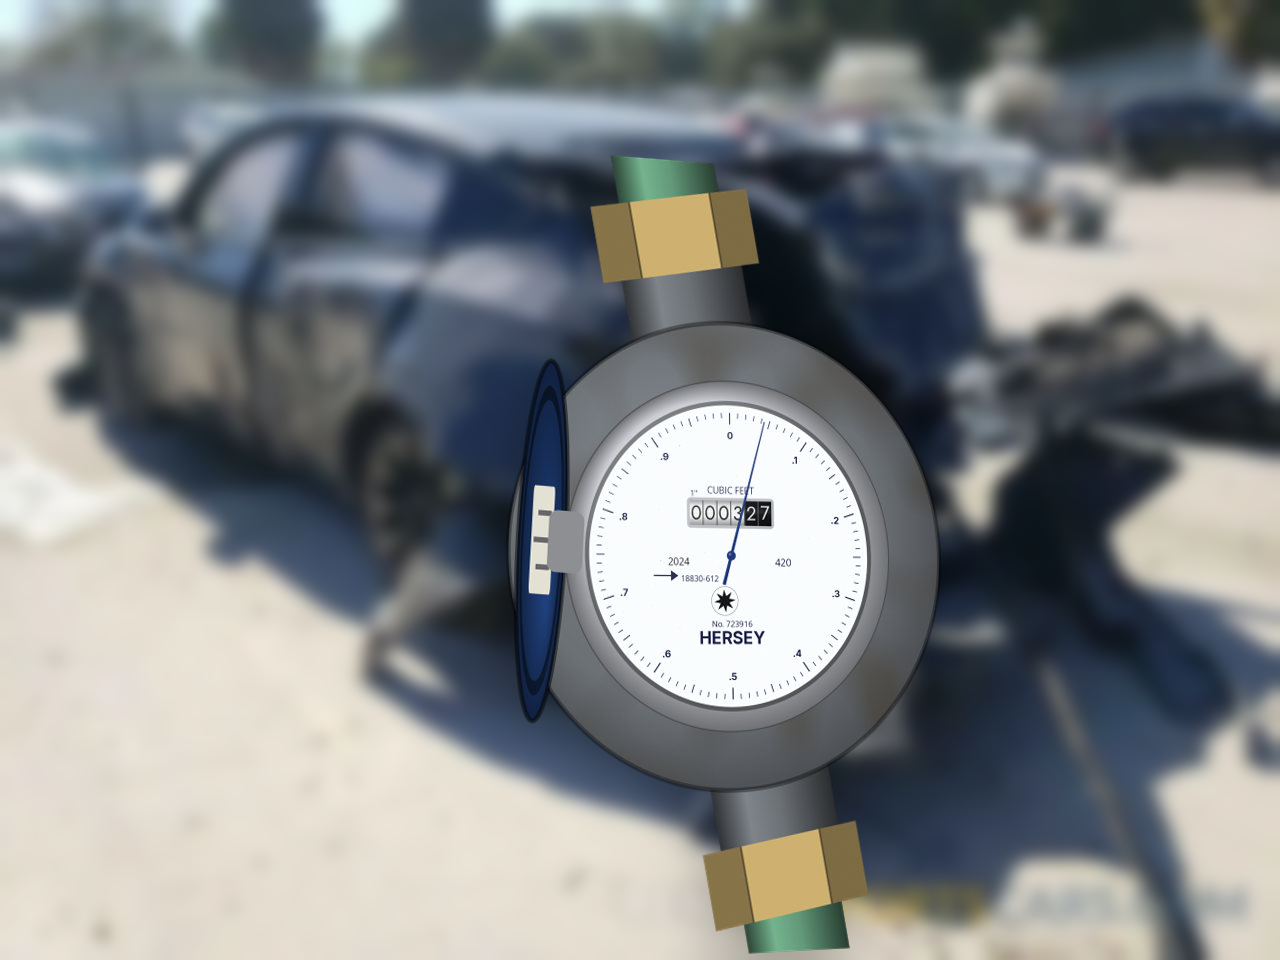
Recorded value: 327.04 ft³
